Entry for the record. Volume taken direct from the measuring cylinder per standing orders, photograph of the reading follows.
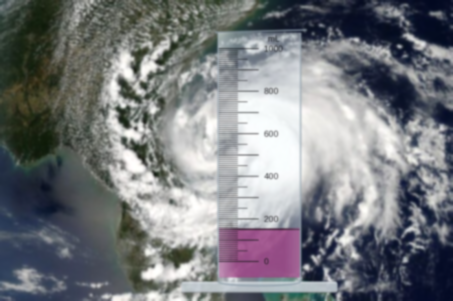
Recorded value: 150 mL
